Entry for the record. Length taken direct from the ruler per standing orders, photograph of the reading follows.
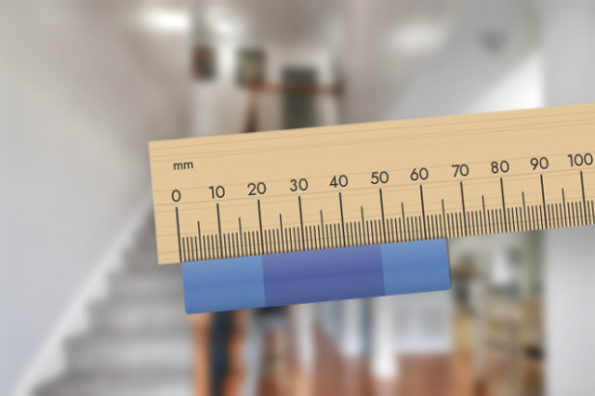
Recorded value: 65 mm
